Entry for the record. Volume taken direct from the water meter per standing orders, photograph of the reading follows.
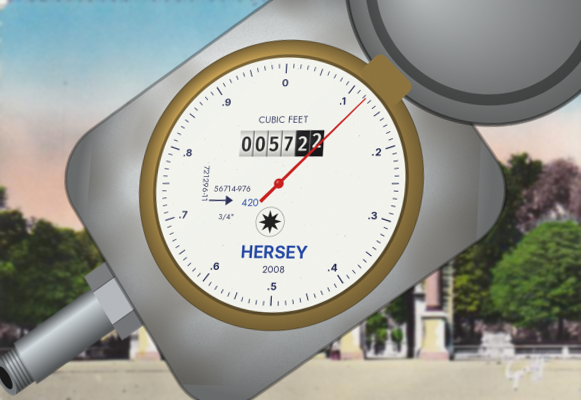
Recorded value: 5722.12 ft³
